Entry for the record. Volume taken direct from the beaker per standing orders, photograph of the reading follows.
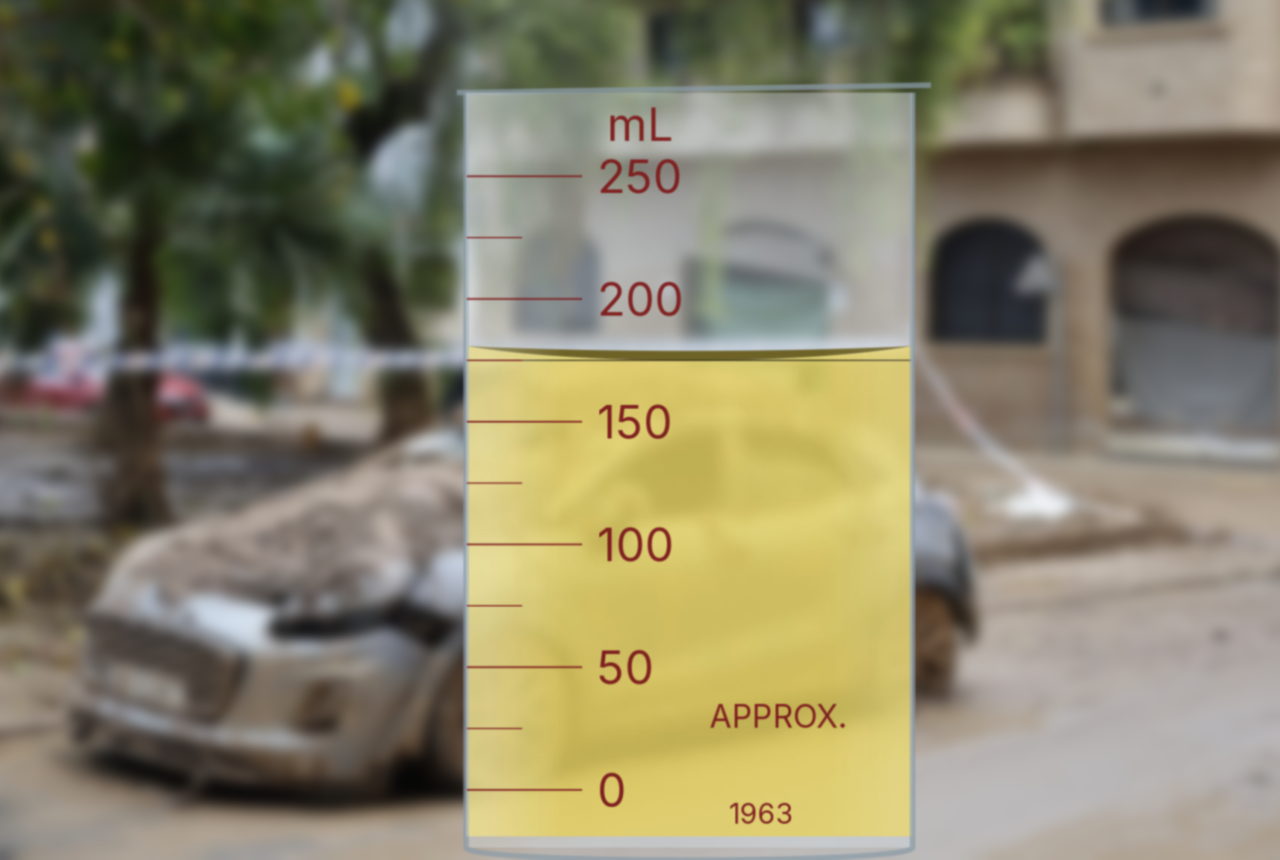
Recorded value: 175 mL
